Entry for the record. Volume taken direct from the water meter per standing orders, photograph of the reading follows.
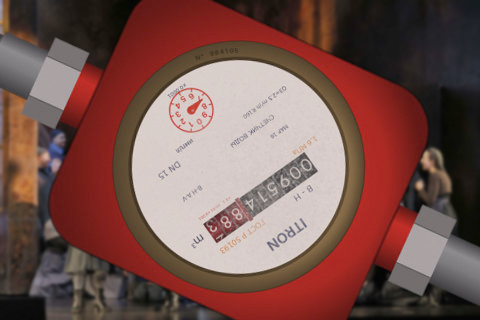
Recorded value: 9514.8827 m³
